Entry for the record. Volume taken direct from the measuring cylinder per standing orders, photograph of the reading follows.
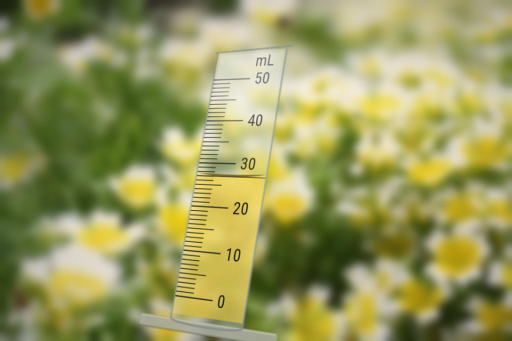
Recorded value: 27 mL
